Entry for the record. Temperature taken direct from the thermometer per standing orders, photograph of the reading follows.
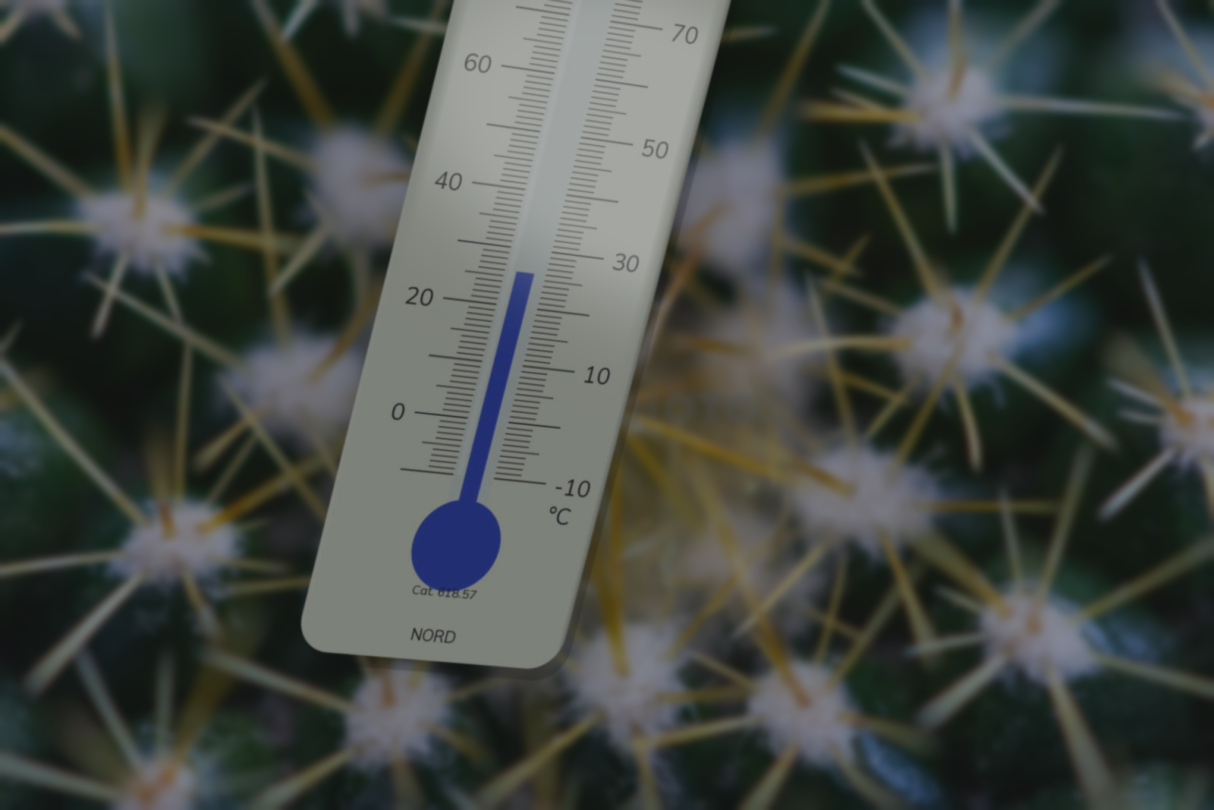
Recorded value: 26 °C
